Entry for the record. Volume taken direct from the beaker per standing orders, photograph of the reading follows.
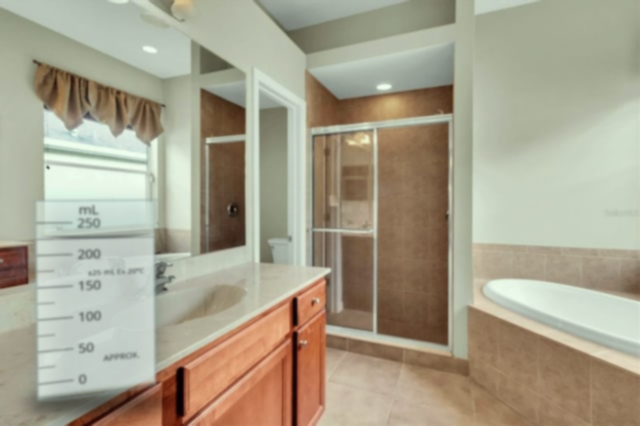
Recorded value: 225 mL
